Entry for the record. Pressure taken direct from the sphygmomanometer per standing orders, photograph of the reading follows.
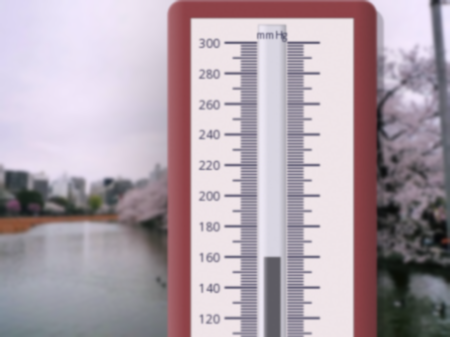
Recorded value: 160 mmHg
